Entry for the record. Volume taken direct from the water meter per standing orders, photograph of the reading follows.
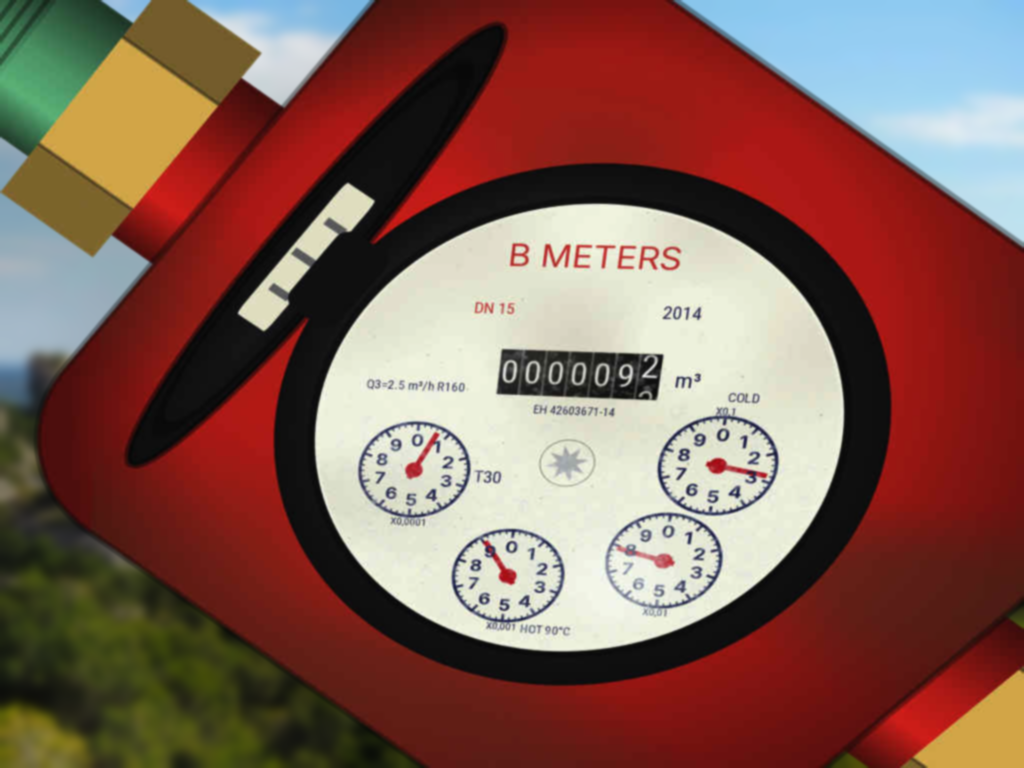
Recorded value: 92.2790 m³
